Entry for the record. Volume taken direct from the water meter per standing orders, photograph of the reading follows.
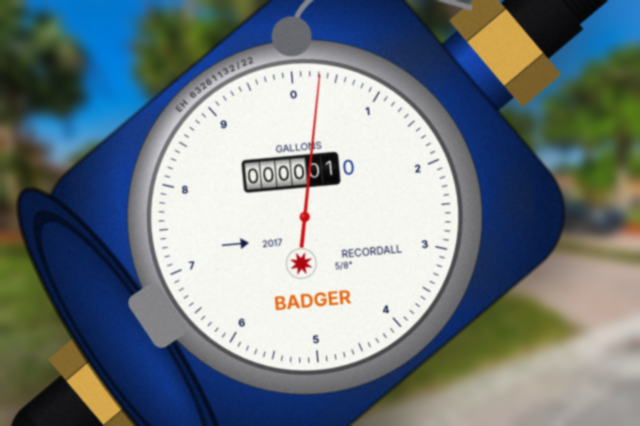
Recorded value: 10.3 gal
